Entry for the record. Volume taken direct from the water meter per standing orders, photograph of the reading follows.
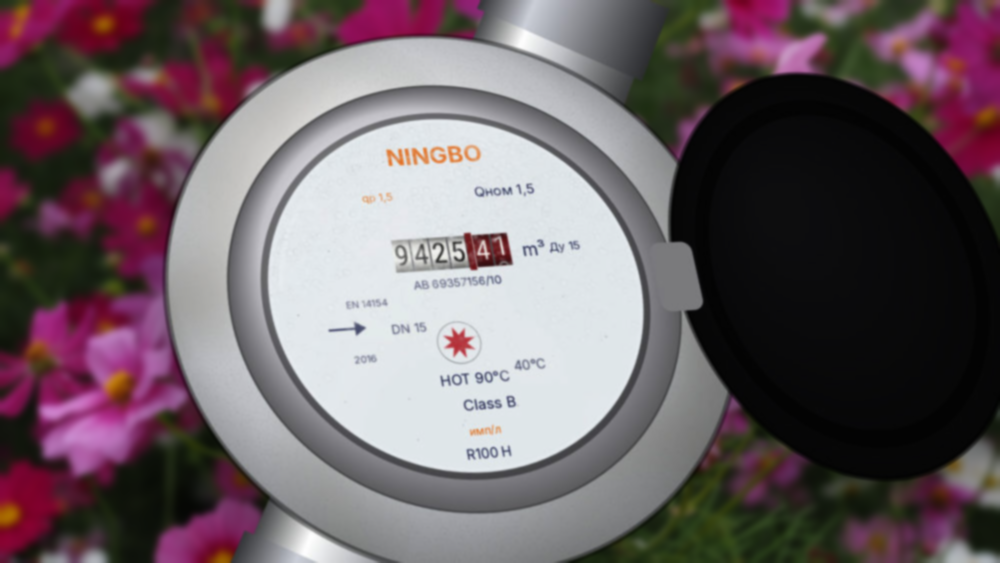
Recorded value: 9425.41 m³
